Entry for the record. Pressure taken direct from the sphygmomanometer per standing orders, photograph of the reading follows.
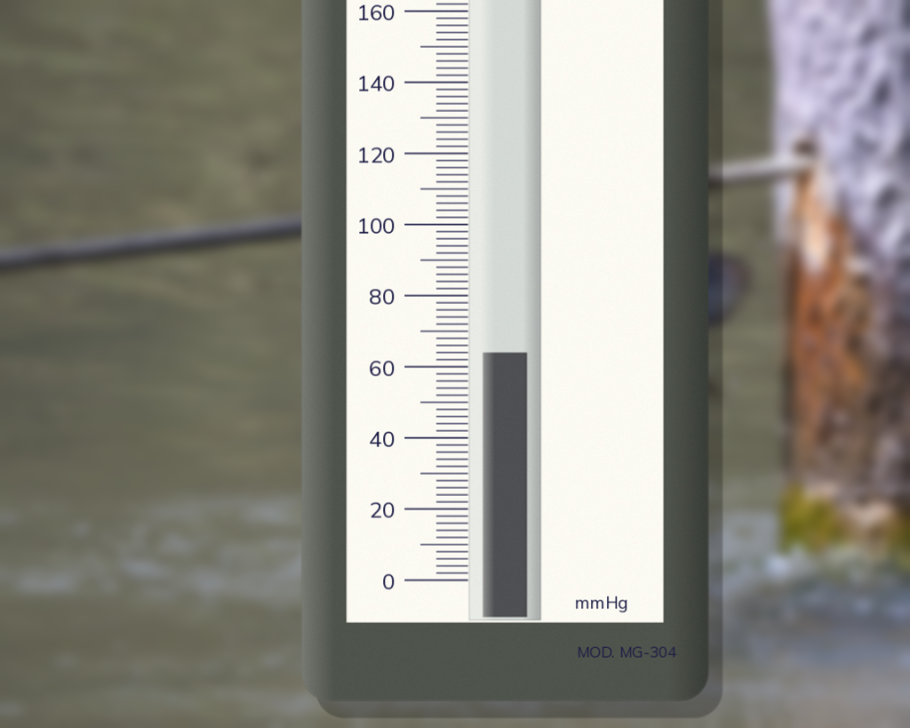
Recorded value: 64 mmHg
